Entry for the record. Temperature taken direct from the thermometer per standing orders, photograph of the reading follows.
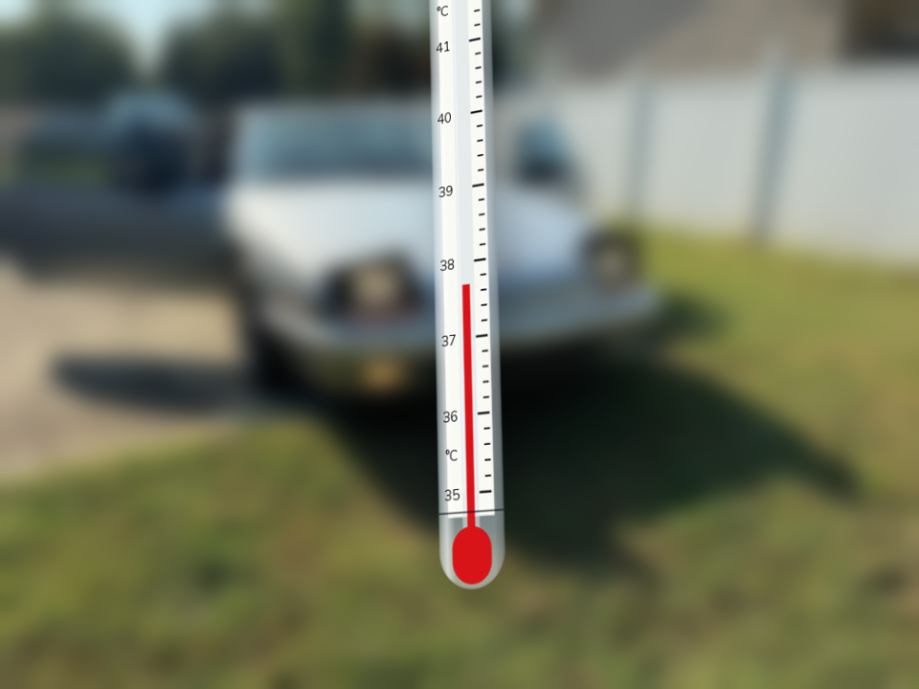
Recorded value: 37.7 °C
